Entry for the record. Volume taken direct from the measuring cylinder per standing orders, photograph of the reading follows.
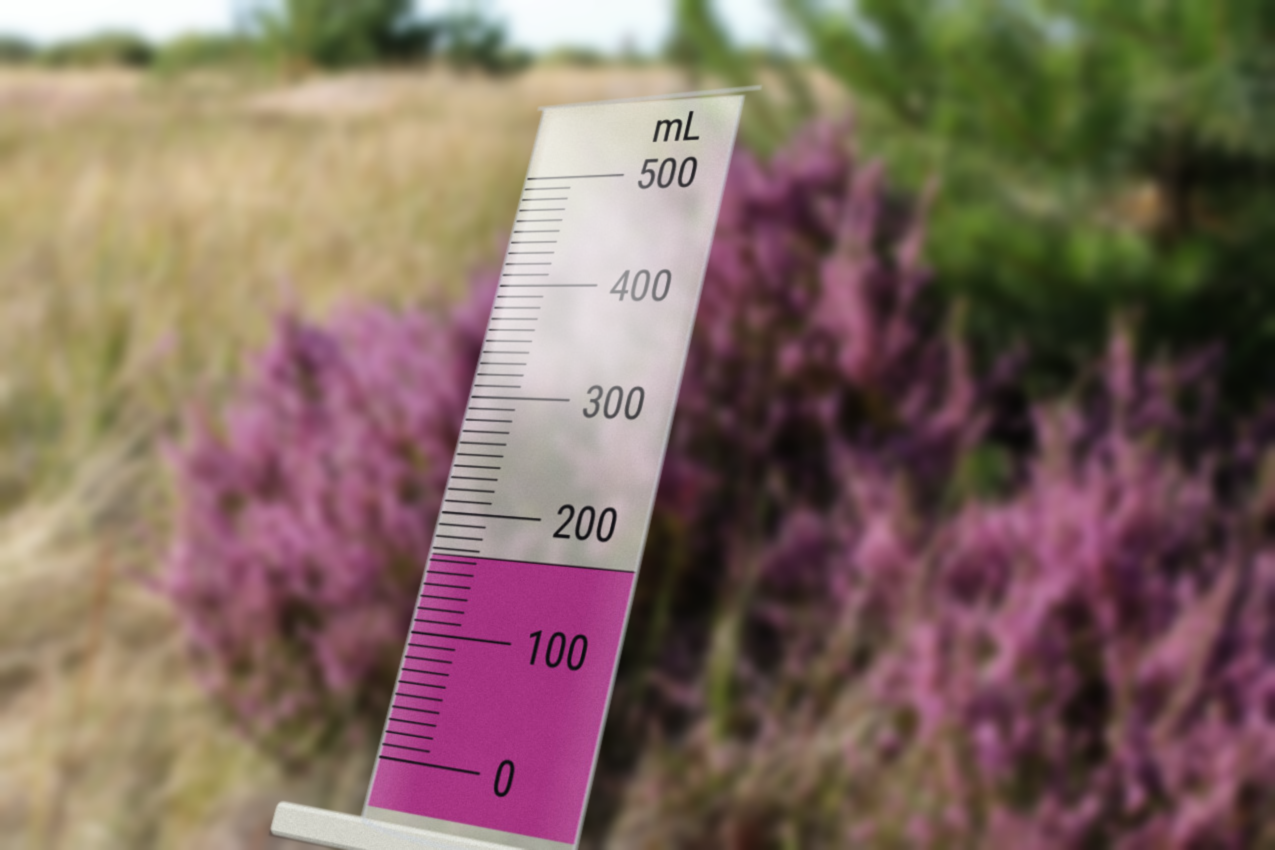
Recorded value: 165 mL
